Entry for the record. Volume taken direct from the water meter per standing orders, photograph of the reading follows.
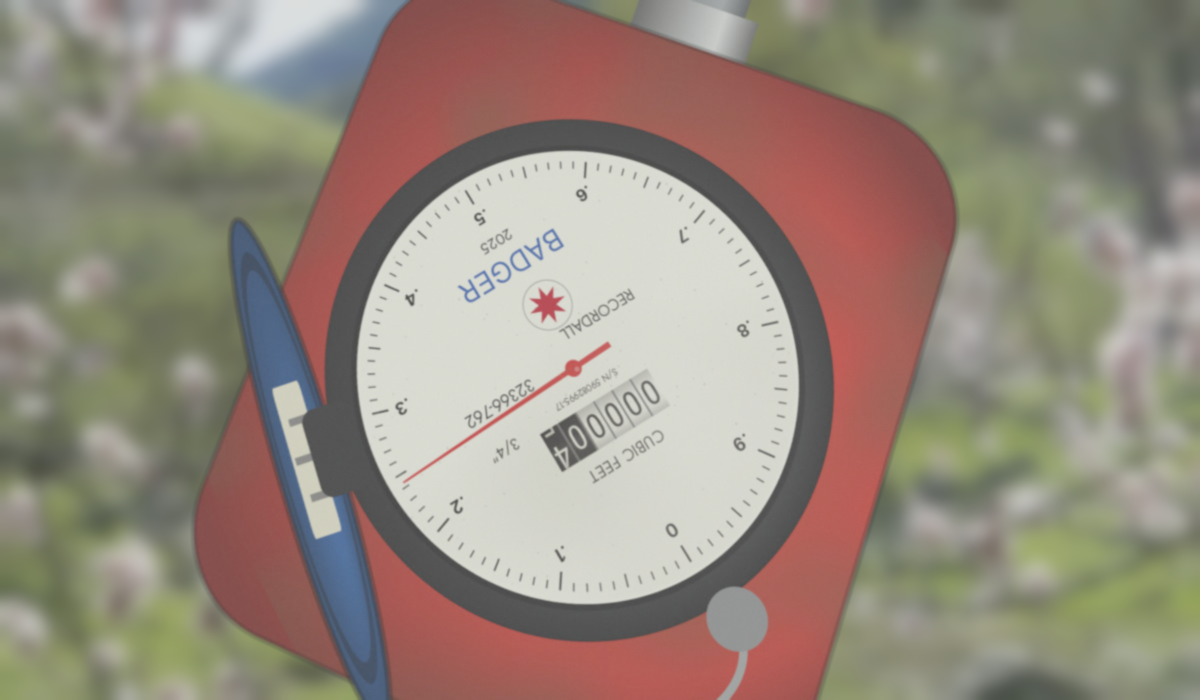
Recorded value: 4.24 ft³
